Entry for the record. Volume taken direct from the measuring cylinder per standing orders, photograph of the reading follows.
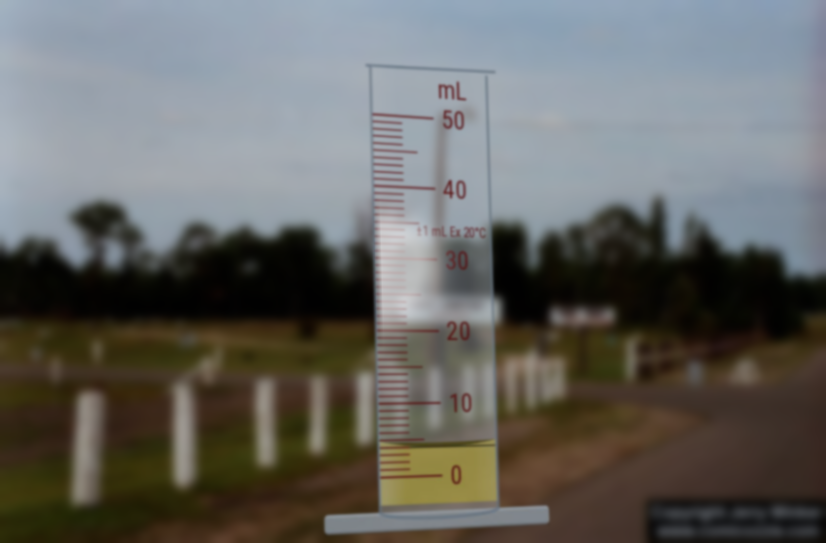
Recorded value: 4 mL
